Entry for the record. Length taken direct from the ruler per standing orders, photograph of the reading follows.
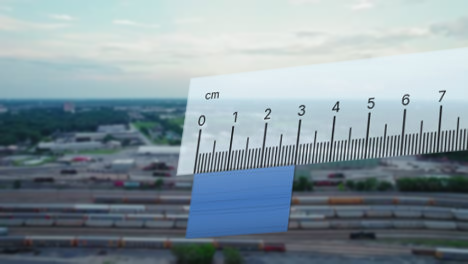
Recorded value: 3 cm
